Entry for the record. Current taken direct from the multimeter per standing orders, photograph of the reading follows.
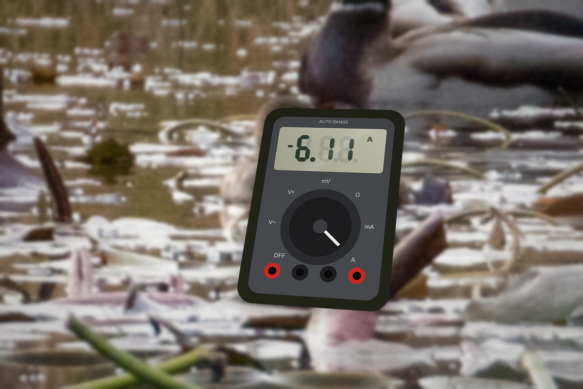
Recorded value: -6.11 A
